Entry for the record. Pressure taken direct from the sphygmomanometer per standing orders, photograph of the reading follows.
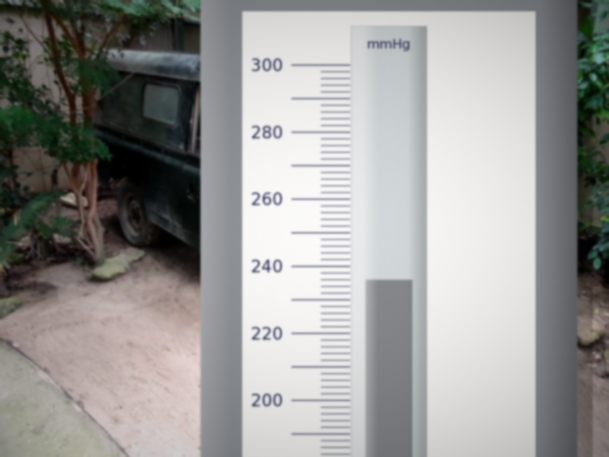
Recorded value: 236 mmHg
